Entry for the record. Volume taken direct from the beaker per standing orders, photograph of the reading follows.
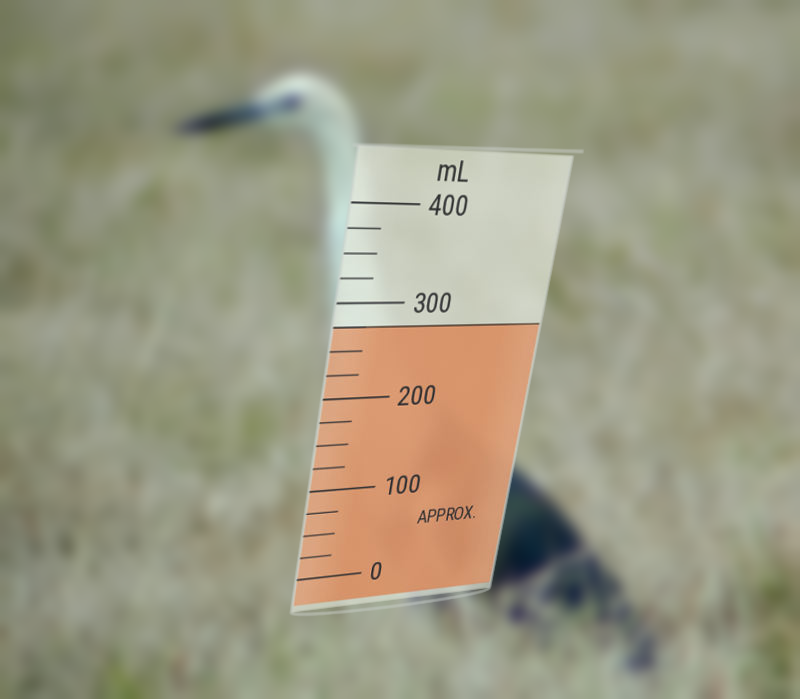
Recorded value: 275 mL
